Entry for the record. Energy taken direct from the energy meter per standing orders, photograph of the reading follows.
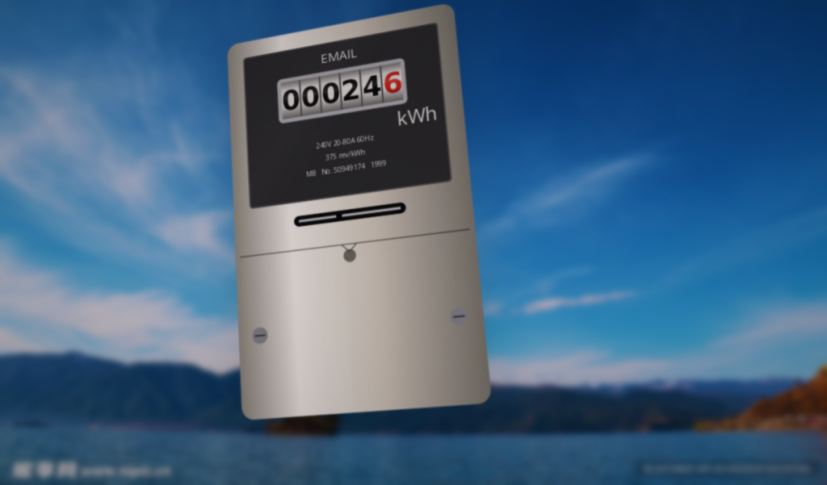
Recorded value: 24.6 kWh
